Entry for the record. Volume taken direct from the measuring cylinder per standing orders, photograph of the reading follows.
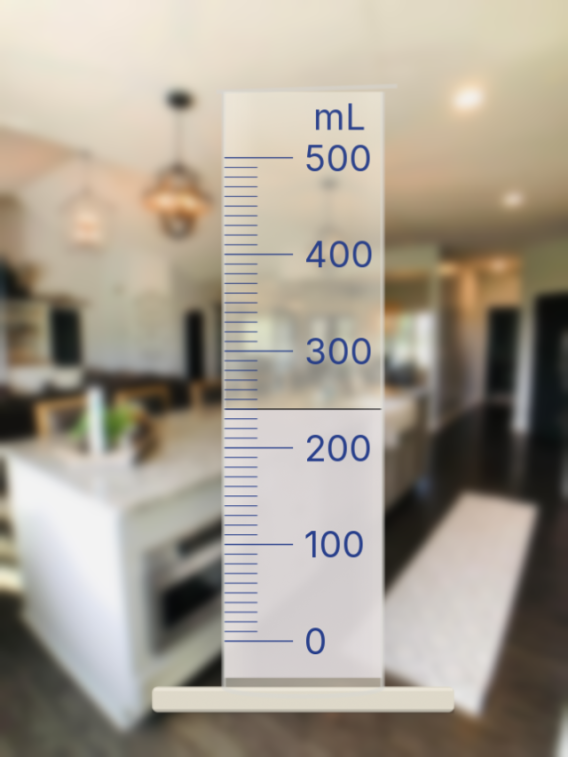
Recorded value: 240 mL
